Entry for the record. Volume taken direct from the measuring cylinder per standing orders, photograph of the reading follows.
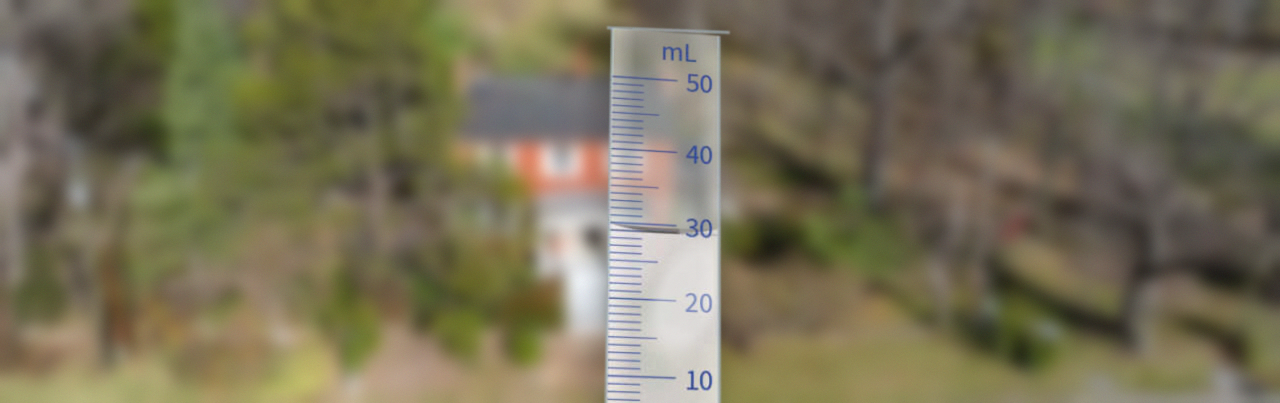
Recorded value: 29 mL
